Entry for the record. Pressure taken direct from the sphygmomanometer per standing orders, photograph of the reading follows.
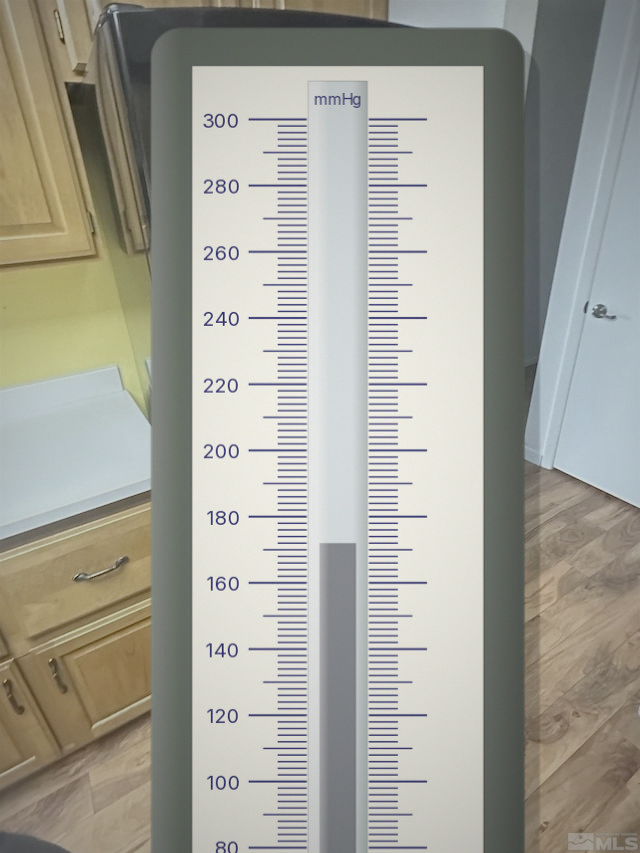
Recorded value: 172 mmHg
